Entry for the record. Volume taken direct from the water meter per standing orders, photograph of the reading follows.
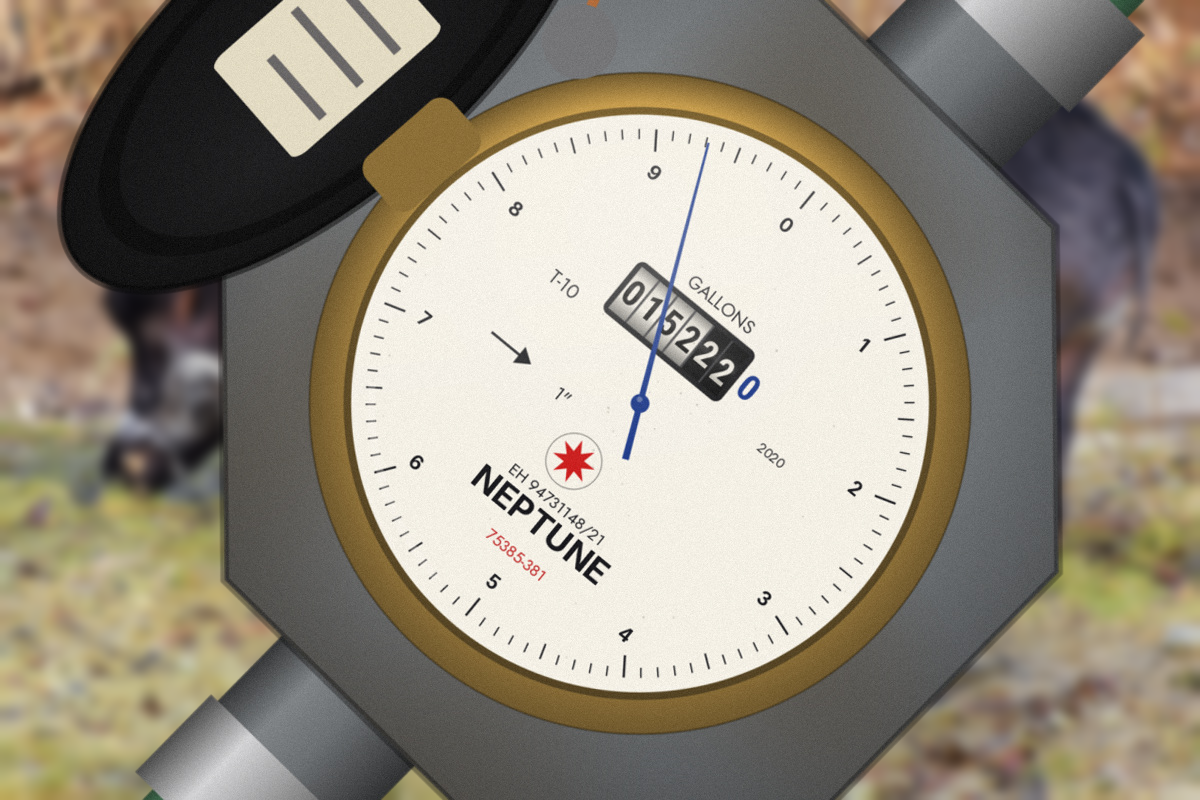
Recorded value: 152219.3 gal
